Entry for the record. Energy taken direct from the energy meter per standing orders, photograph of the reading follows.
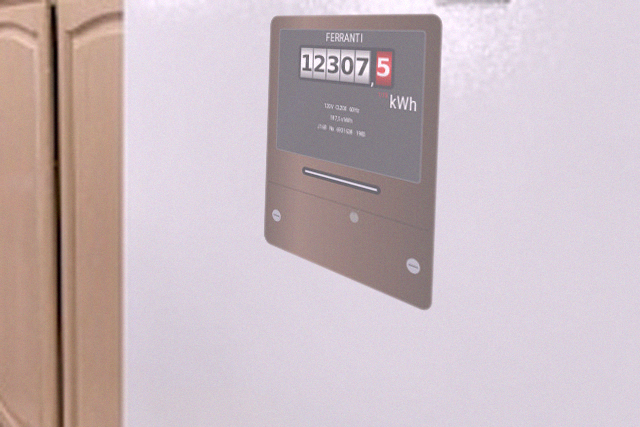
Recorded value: 12307.5 kWh
